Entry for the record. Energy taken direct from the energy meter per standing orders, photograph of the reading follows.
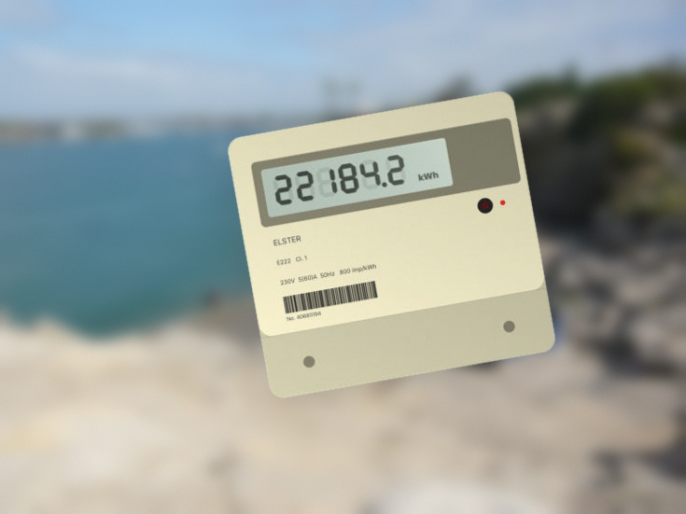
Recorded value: 22184.2 kWh
